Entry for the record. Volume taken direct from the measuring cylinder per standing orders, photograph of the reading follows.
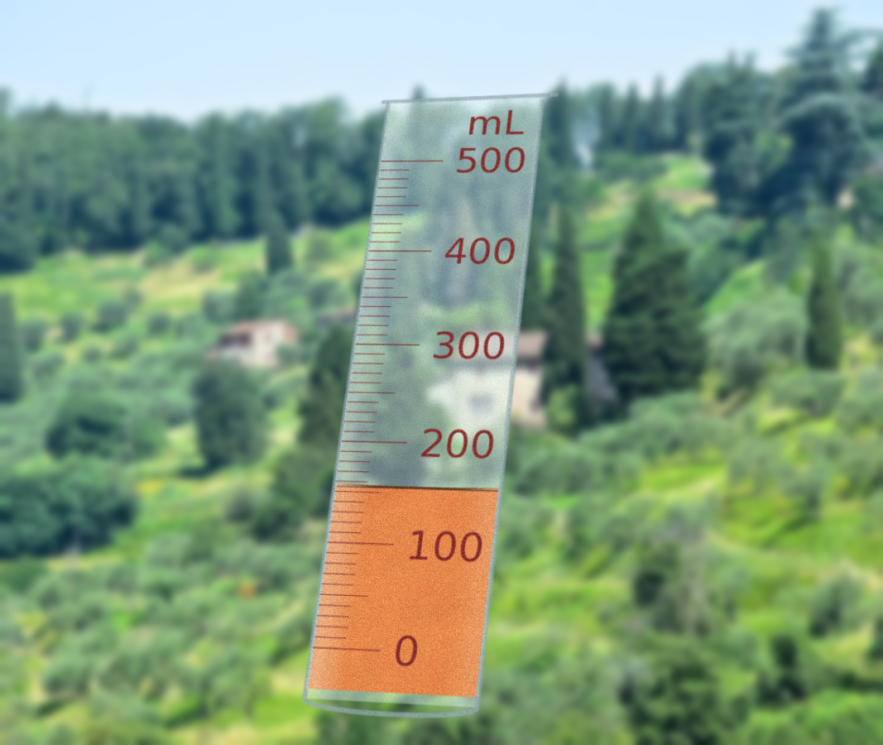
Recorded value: 155 mL
